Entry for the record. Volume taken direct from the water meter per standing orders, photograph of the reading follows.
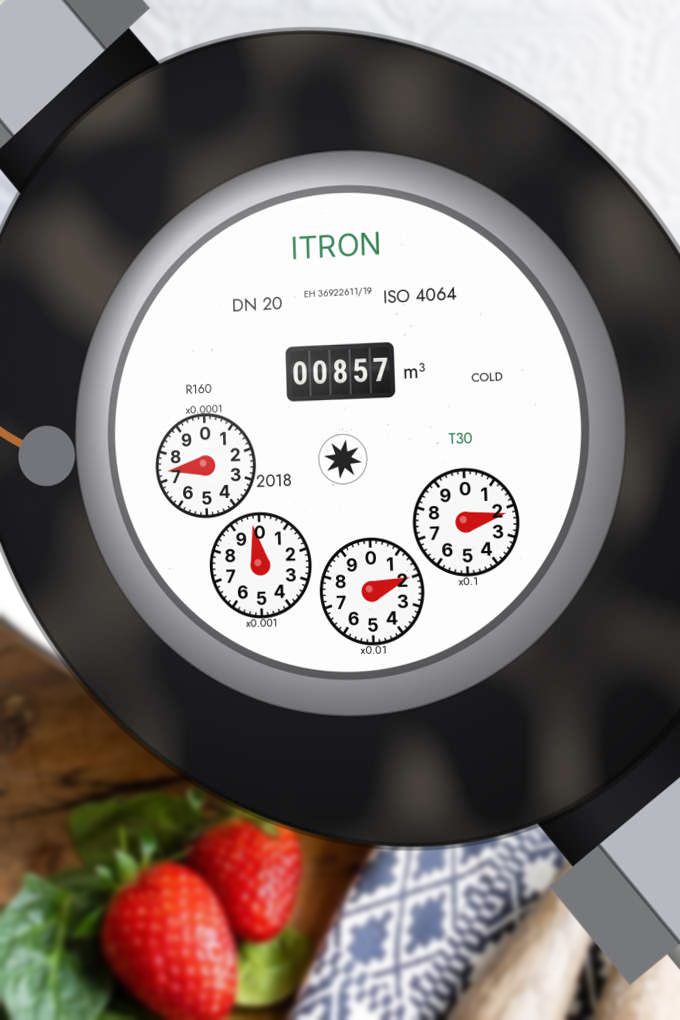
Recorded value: 857.2197 m³
